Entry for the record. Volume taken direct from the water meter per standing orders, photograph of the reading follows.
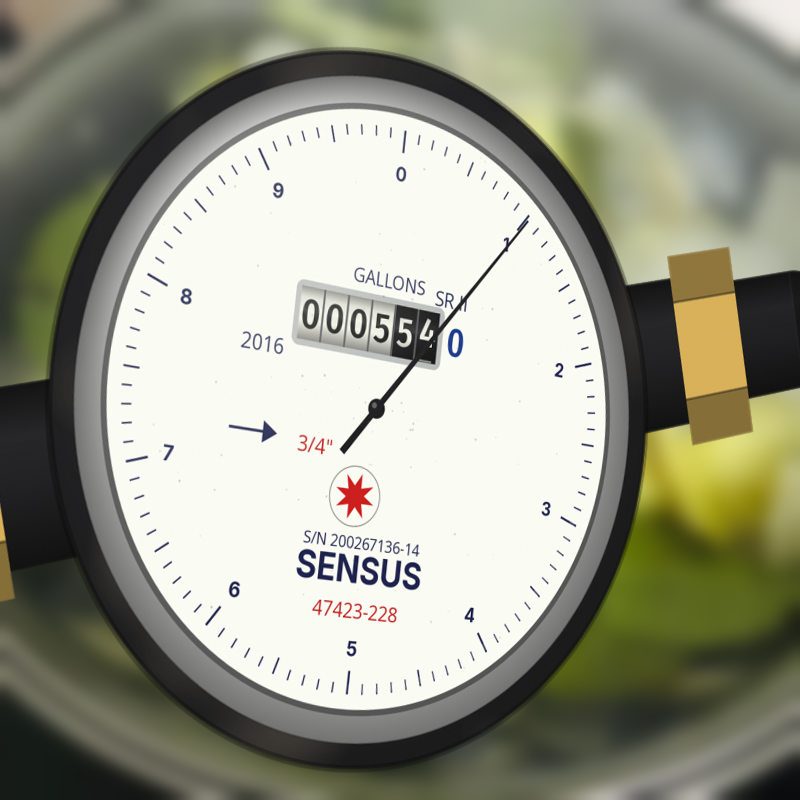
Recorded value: 5541.0 gal
